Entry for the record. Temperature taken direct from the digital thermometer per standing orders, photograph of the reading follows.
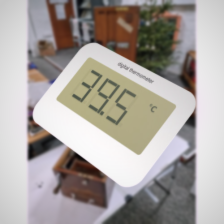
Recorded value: 39.5 °C
